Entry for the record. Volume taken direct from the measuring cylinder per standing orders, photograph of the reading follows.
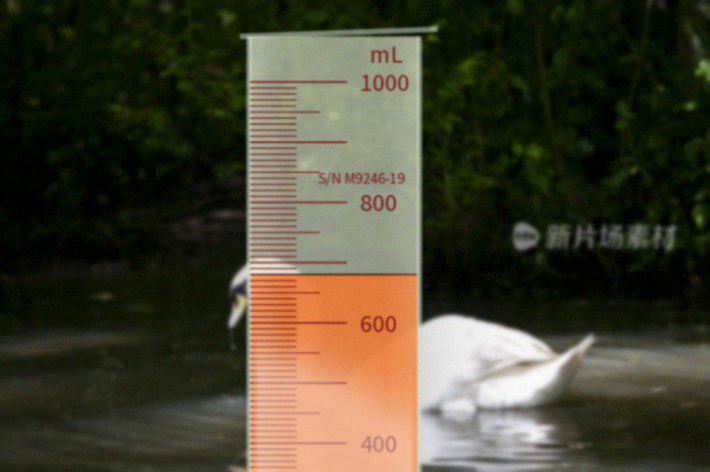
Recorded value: 680 mL
